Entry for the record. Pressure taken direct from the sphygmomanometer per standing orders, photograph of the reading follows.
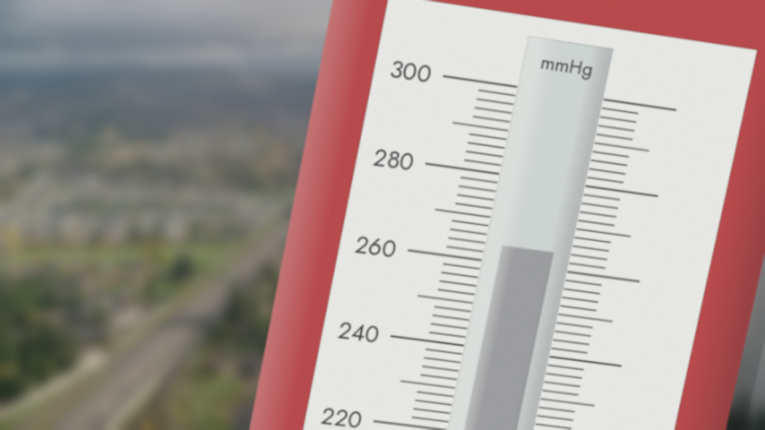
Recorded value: 264 mmHg
